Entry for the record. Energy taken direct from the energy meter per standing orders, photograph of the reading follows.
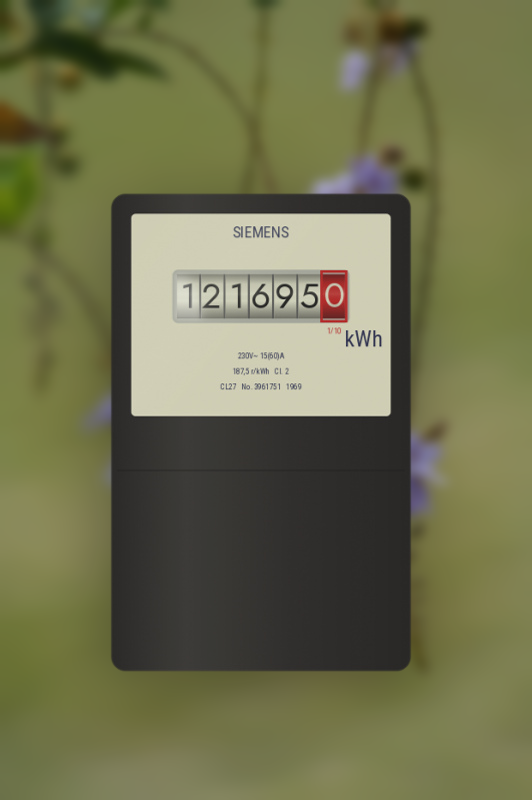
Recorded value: 121695.0 kWh
